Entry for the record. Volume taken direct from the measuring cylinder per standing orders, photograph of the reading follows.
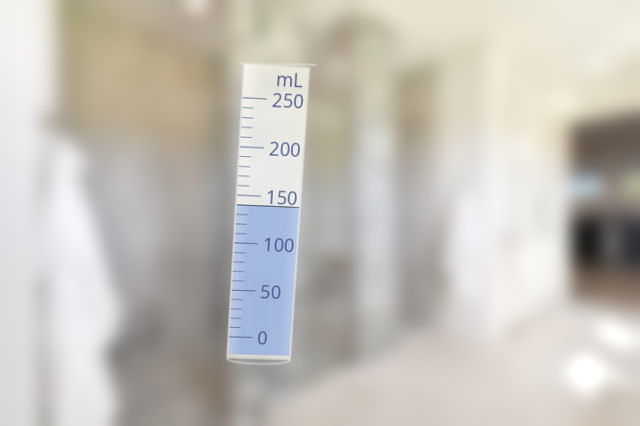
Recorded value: 140 mL
